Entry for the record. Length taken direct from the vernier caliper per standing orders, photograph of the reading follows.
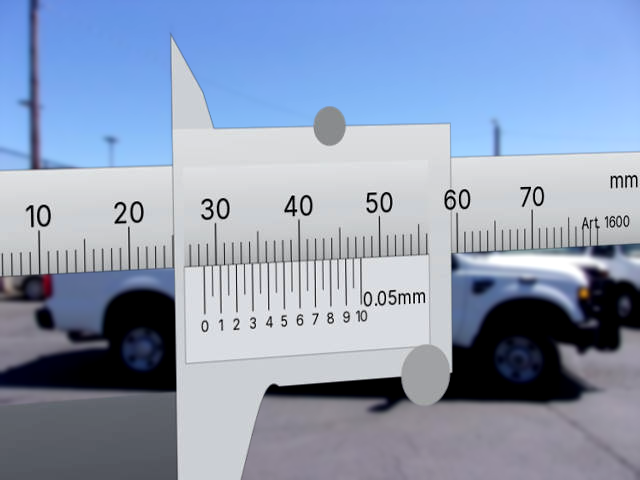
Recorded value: 28.6 mm
